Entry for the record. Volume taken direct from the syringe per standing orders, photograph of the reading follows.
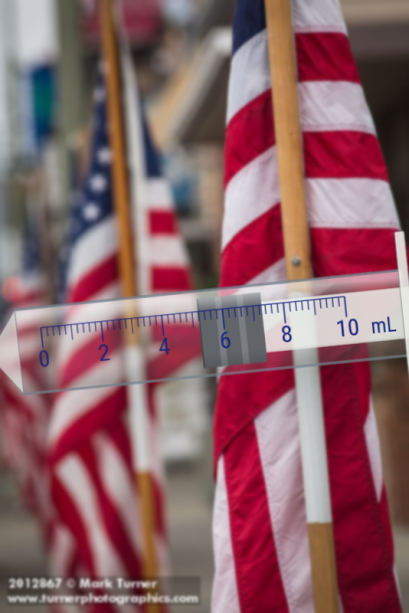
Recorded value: 5.2 mL
